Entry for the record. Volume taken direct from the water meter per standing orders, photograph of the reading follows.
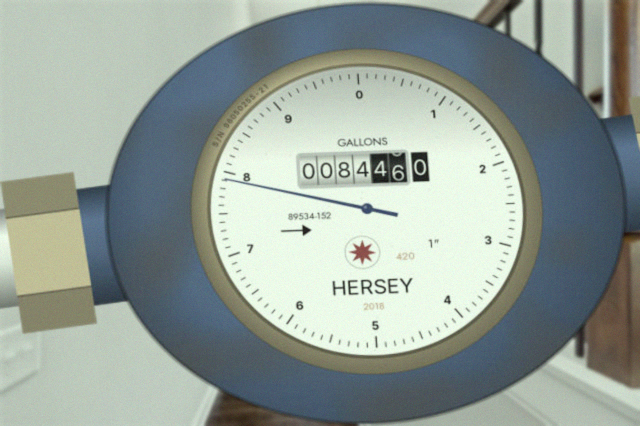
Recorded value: 84457.9 gal
